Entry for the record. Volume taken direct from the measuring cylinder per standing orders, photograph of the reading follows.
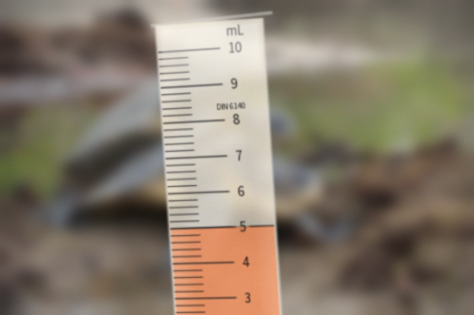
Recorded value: 5 mL
